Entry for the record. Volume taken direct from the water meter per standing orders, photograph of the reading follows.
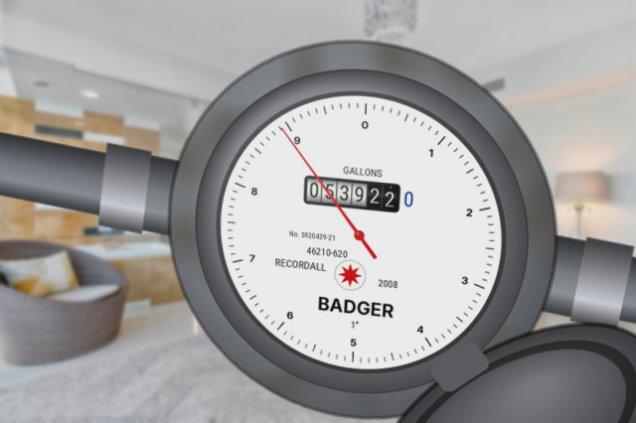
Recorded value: 539218.9 gal
